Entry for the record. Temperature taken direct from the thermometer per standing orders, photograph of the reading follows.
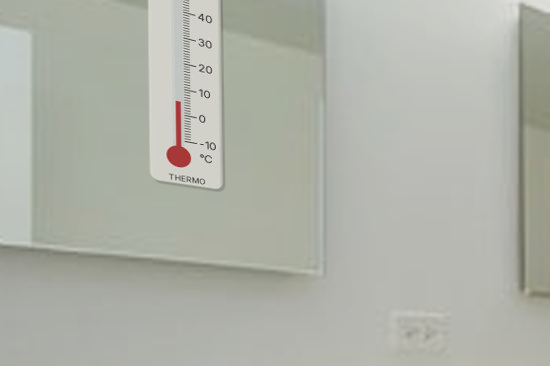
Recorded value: 5 °C
